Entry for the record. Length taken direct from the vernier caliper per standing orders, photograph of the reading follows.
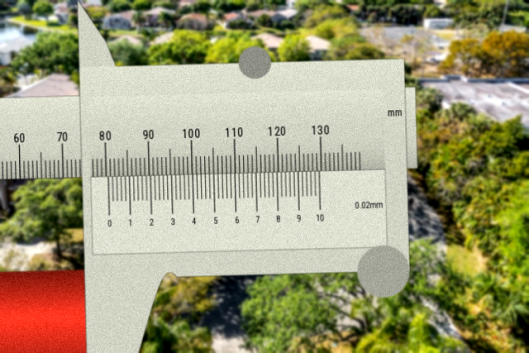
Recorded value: 80.5 mm
